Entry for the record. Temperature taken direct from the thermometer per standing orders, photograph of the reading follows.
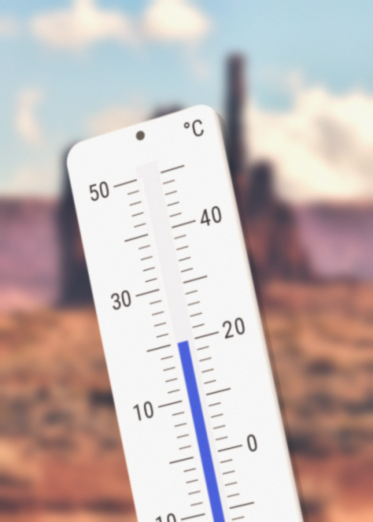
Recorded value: 20 °C
